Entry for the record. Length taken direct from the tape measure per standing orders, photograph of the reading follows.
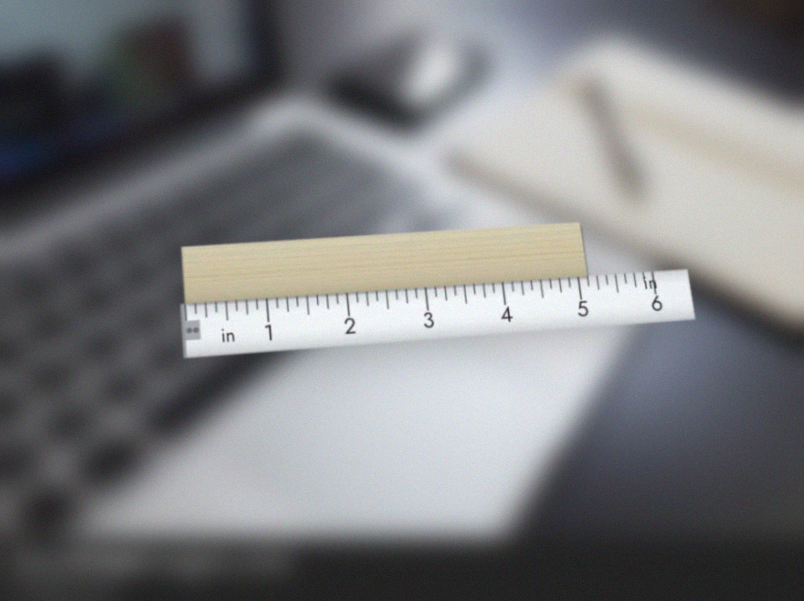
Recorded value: 5.125 in
